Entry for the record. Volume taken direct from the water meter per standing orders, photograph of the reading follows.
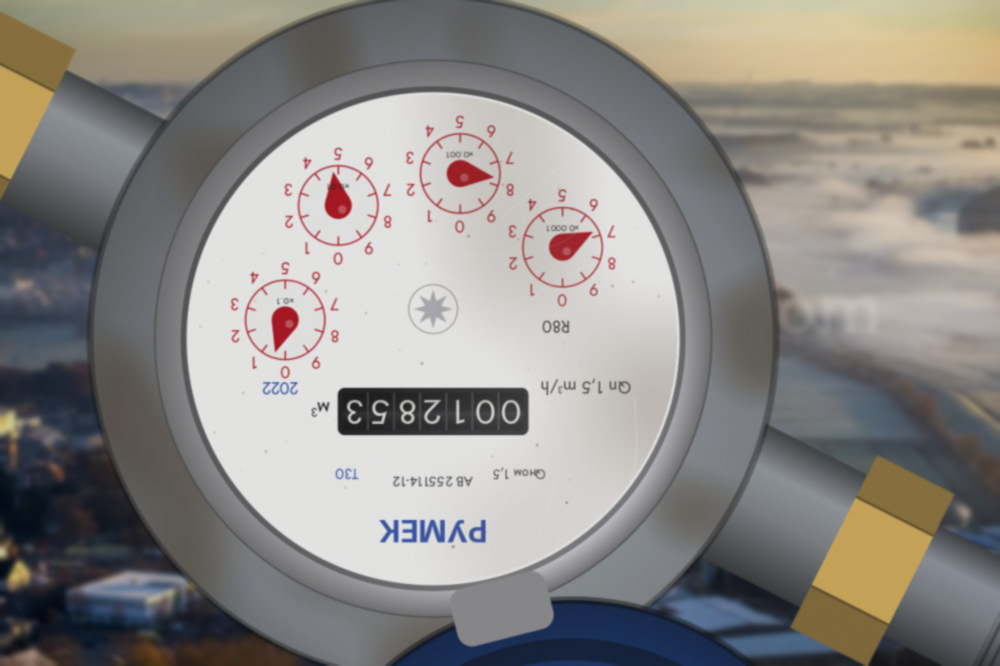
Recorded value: 12853.0476 m³
